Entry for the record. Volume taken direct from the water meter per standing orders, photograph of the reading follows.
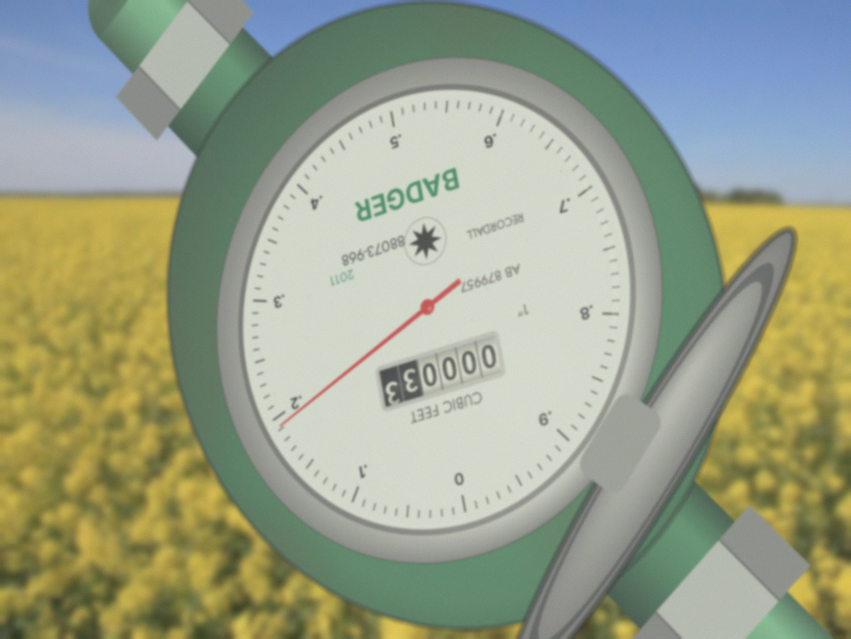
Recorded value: 33.19 ft³
